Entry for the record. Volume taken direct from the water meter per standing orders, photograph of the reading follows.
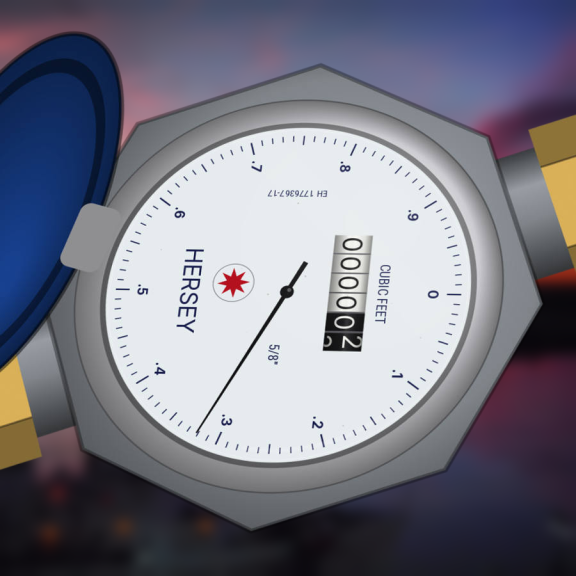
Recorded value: 2.32 ft³
